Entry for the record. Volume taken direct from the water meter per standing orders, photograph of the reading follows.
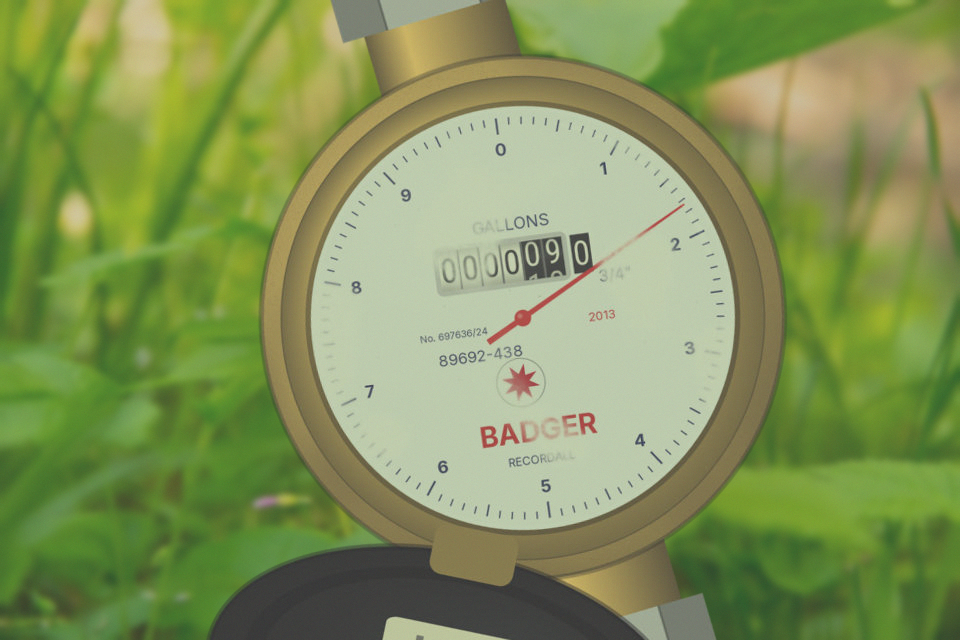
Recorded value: 91.7 gal
